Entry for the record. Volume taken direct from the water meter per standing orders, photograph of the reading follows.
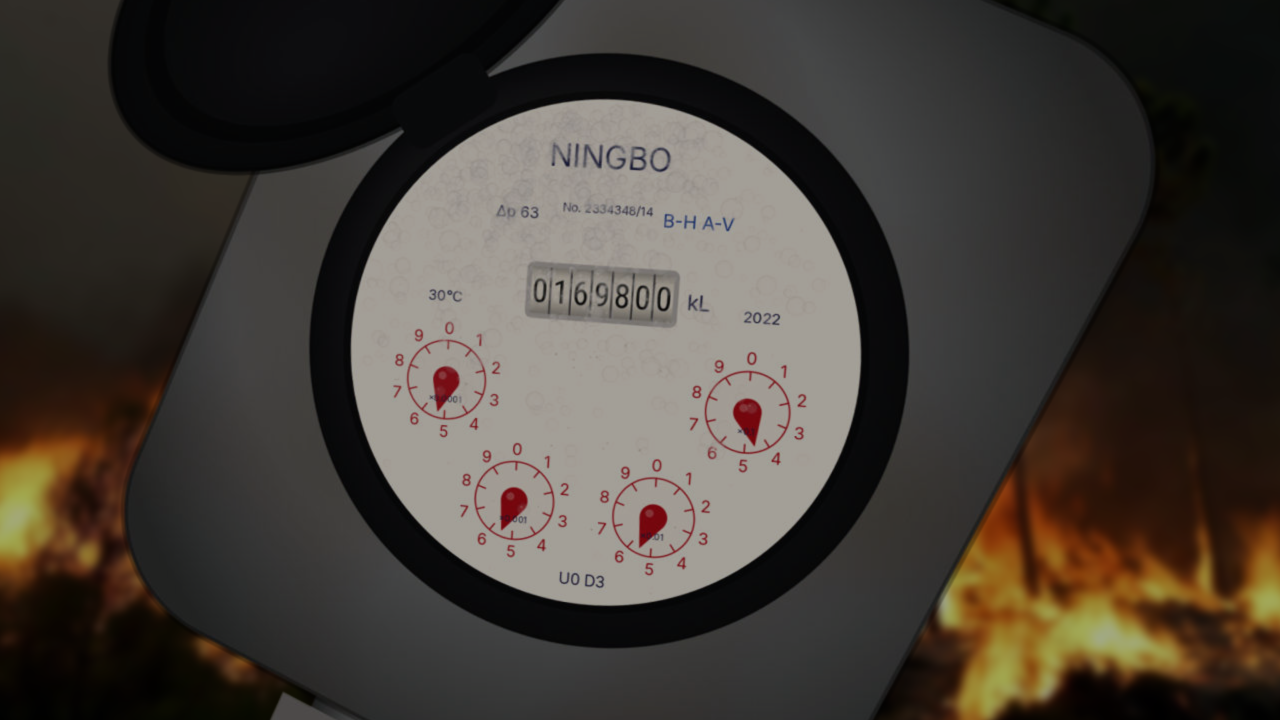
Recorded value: 169800.4555 kL
